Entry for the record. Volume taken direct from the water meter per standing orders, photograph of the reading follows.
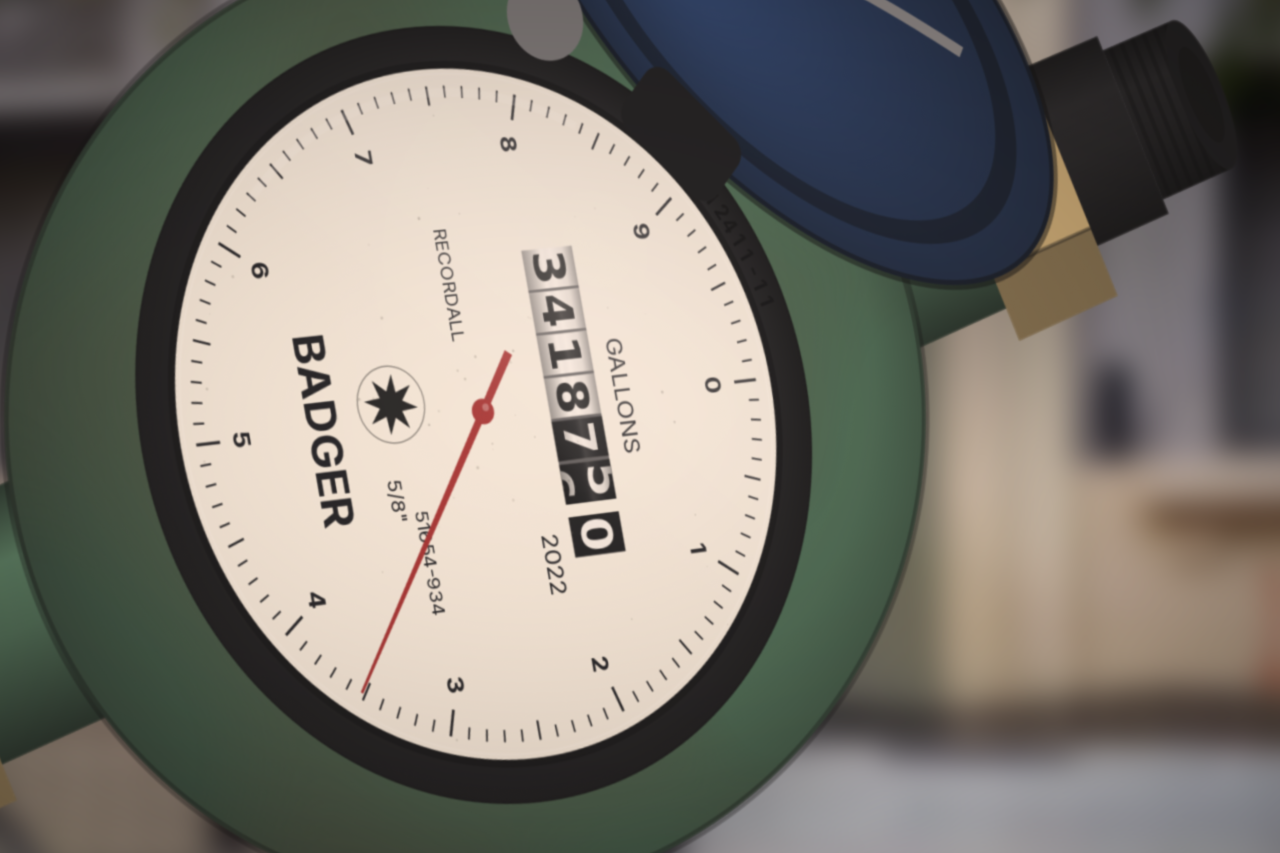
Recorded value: 3418753.5 gal
